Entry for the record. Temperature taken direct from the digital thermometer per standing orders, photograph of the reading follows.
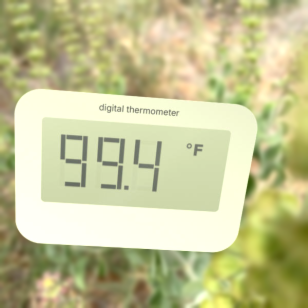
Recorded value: 99.4 °F
